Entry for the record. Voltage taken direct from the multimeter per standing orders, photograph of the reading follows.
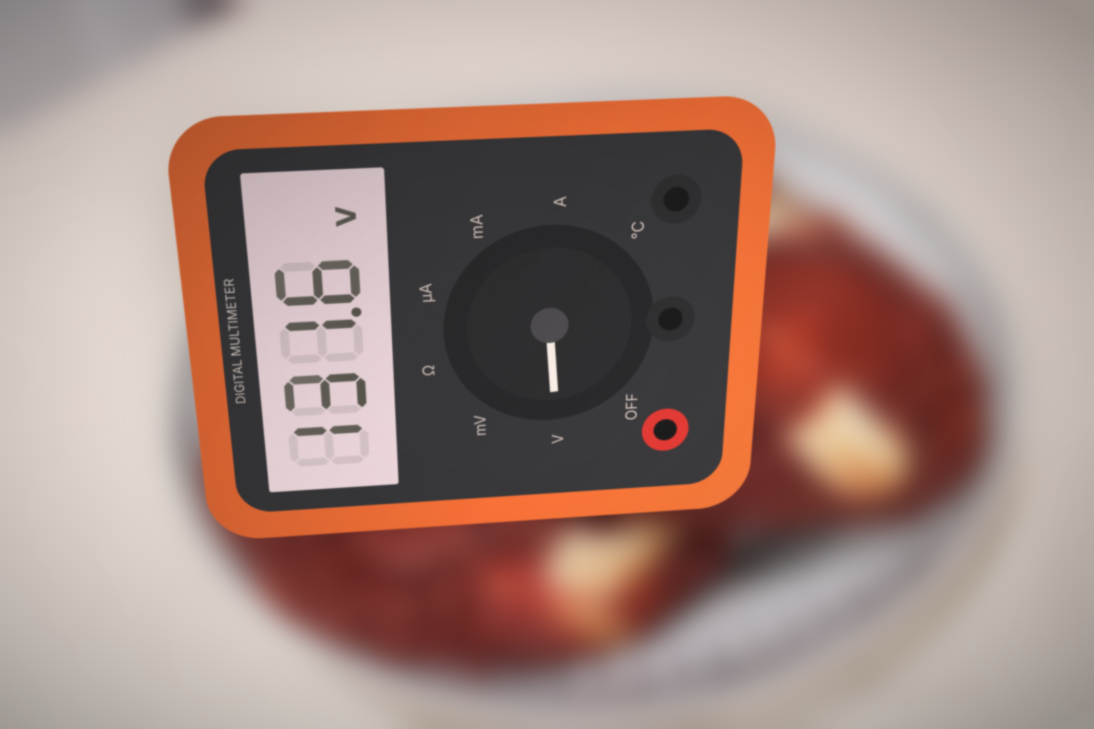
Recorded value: 131.6 V
